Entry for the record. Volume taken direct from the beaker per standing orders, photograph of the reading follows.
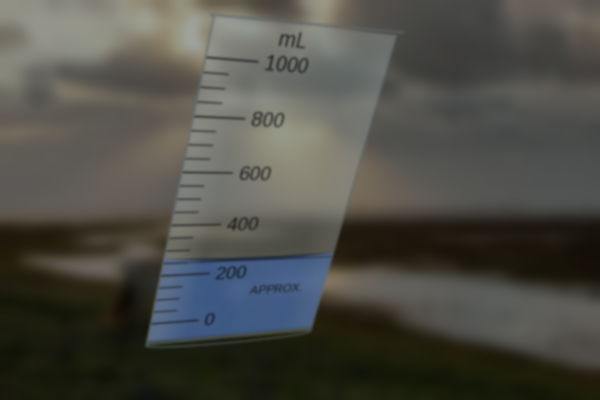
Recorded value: 250 mL
